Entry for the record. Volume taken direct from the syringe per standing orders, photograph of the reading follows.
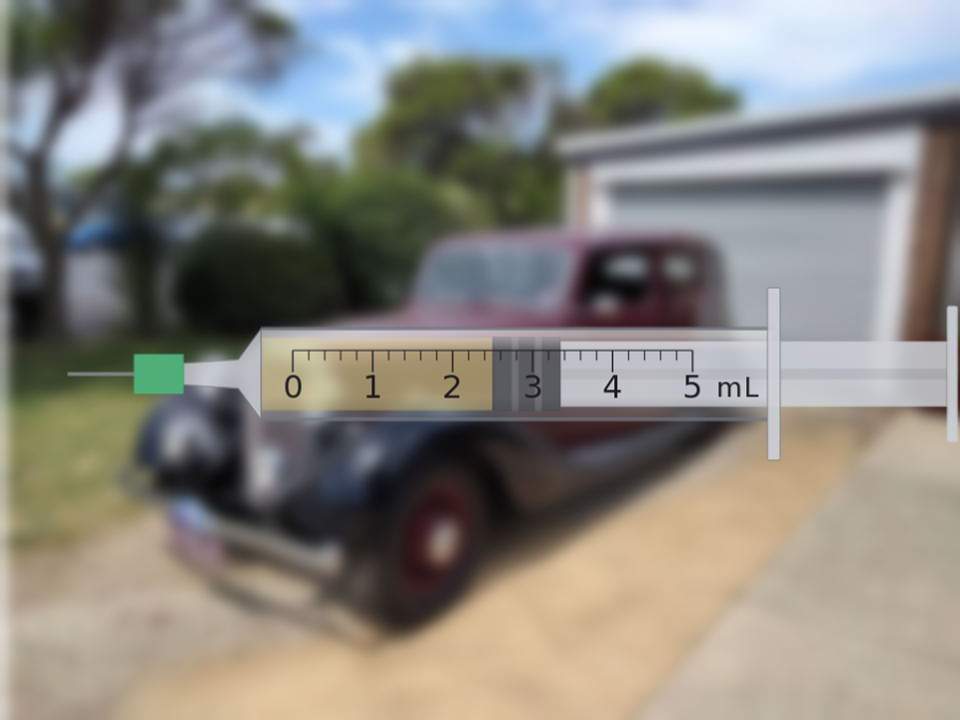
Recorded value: 2.5 mL
